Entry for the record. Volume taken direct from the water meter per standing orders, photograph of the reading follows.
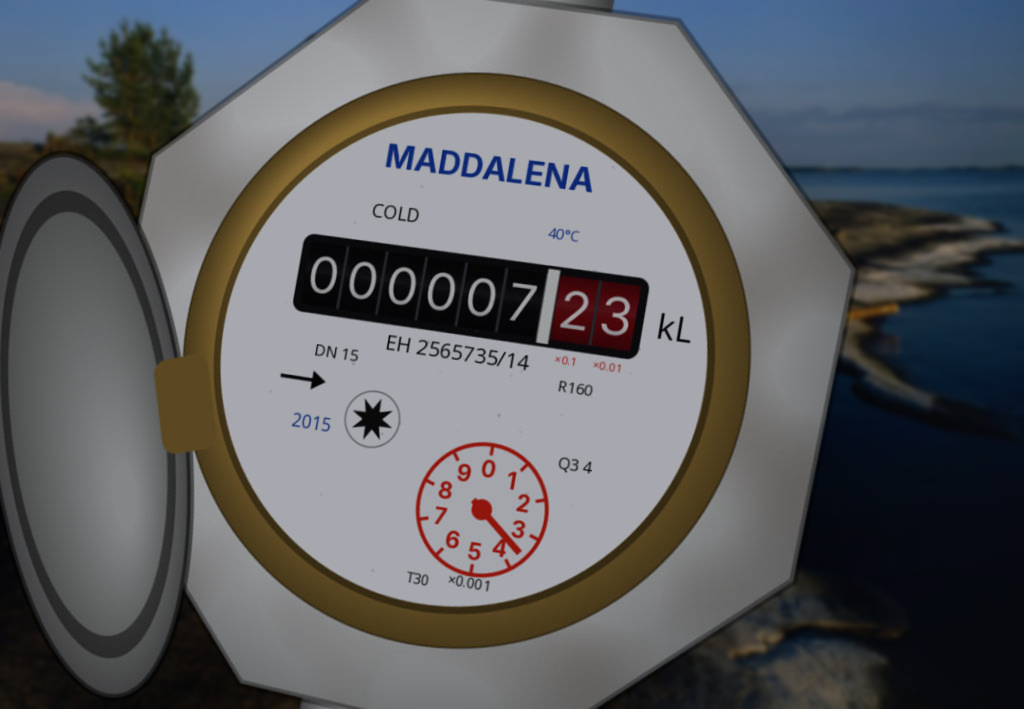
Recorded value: 7.233 kL
